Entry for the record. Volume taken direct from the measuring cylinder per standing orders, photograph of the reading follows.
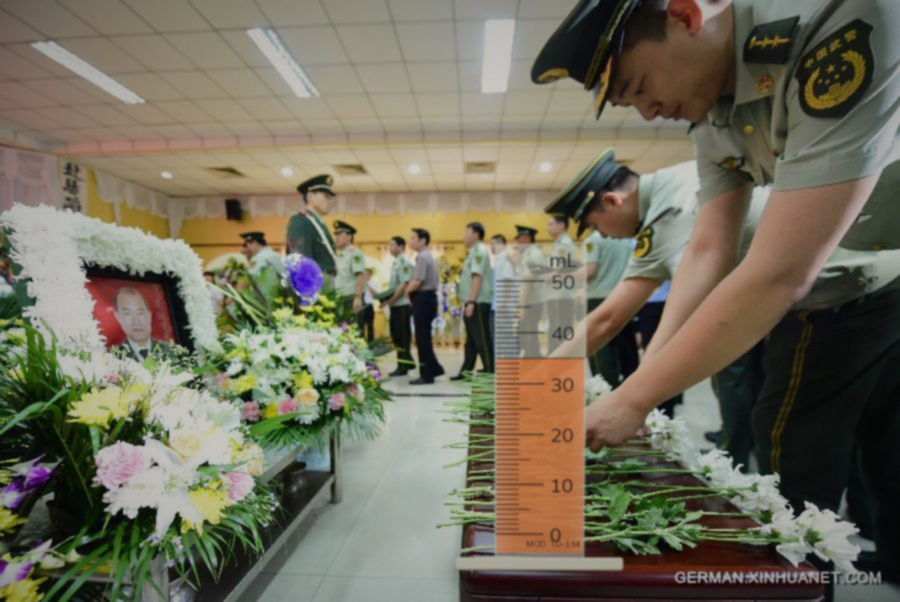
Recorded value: 35 mL
